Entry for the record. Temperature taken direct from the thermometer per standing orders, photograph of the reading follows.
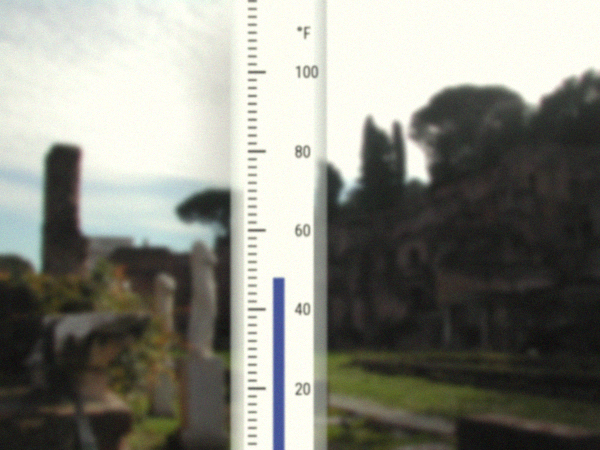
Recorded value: 48 °F
